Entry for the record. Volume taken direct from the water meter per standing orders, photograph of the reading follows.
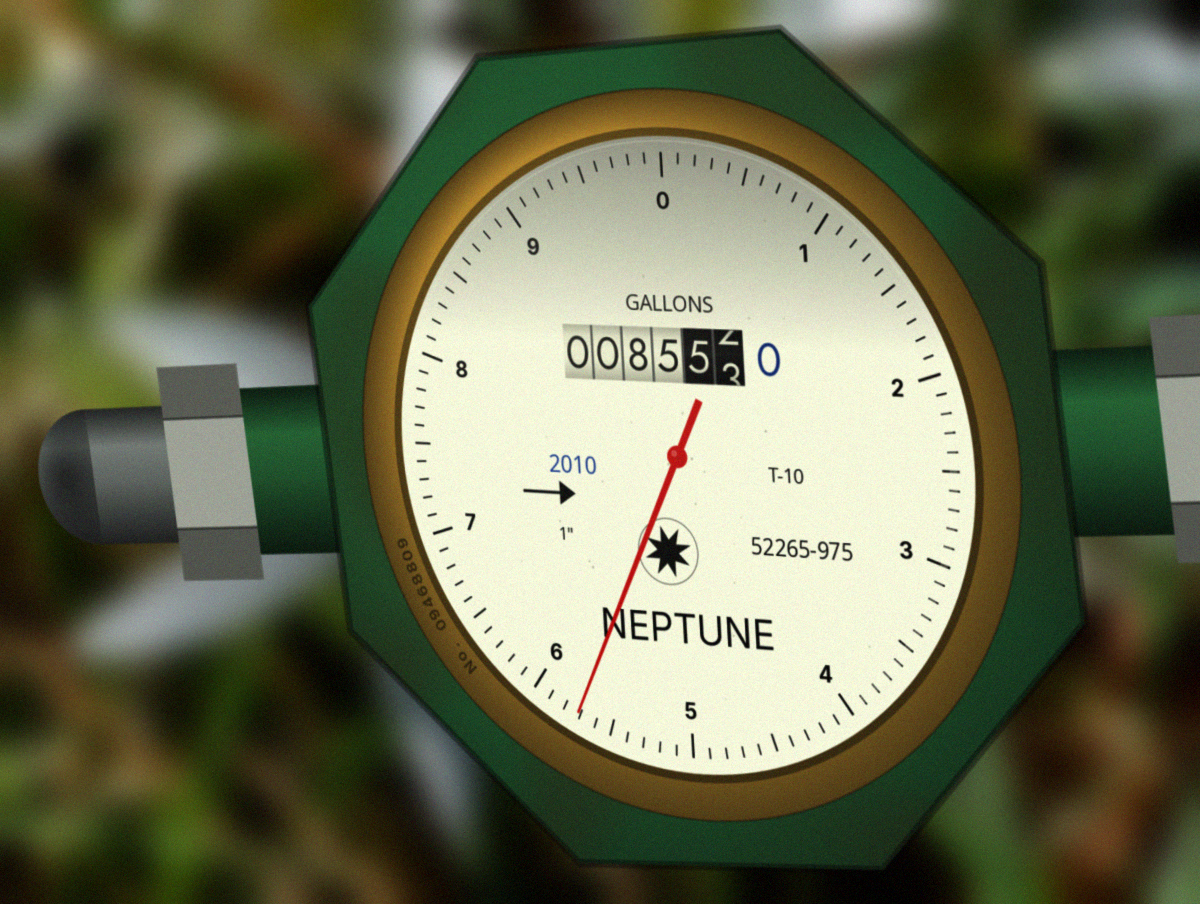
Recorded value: 85525.7 gal
